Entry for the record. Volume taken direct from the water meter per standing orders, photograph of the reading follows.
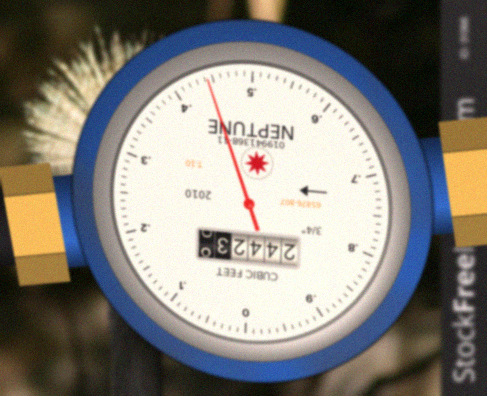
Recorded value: 244238.44 ft³
